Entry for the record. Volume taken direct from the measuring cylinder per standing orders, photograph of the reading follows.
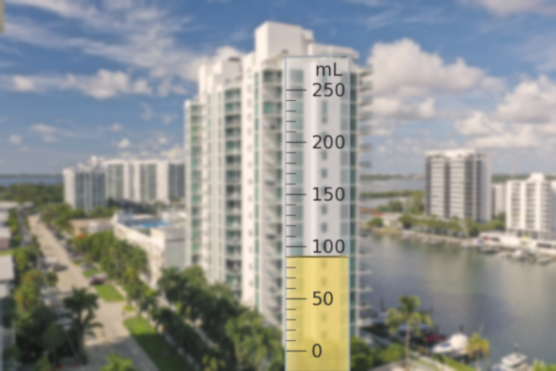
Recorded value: 90 mL
